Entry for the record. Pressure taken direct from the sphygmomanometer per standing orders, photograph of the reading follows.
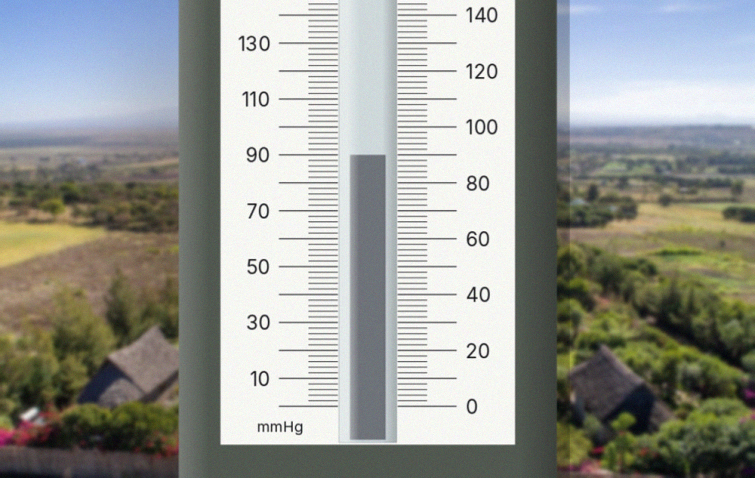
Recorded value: 90 mmHg
